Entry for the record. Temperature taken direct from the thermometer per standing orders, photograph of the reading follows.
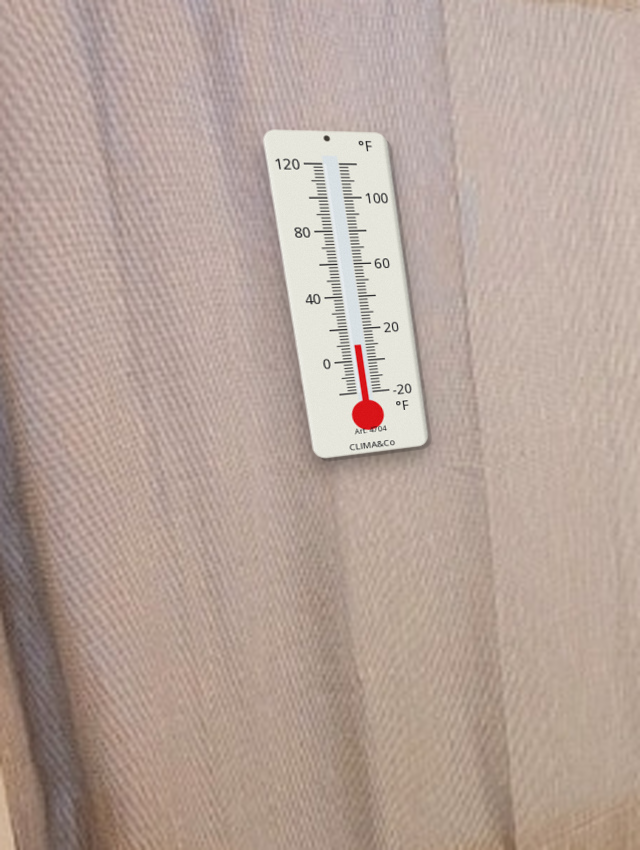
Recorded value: 10 °F
